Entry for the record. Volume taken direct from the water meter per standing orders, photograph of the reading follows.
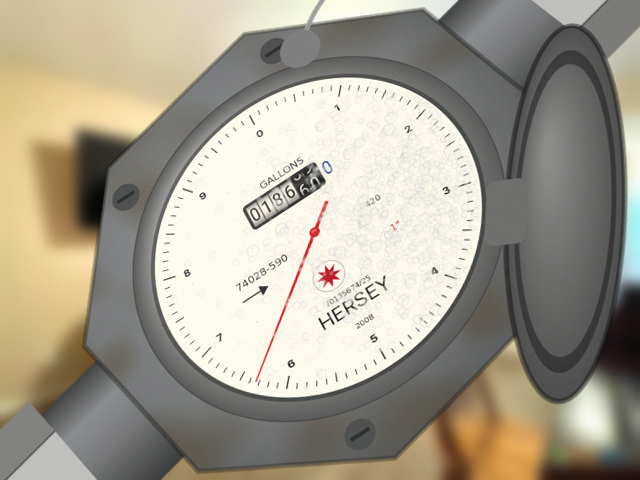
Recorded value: 186596.3 gal
